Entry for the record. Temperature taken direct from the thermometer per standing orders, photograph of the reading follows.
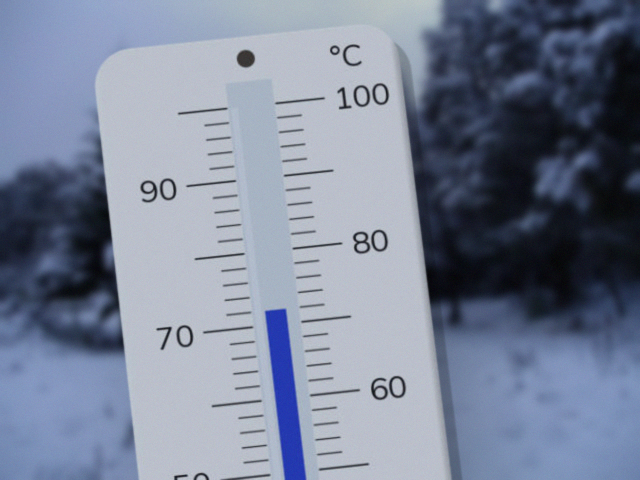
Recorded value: 72 °C
